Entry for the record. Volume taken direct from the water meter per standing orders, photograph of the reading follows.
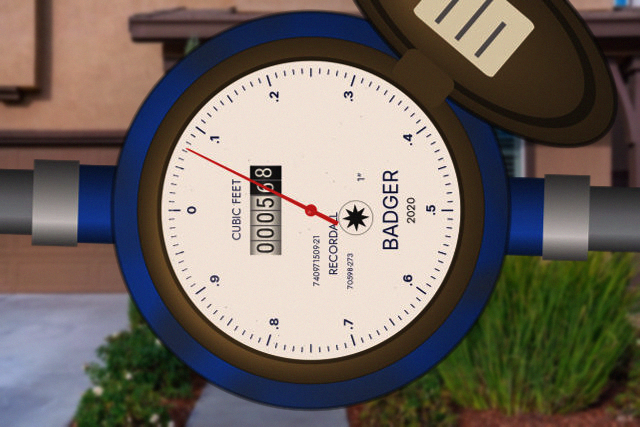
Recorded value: 568.07 ft³
